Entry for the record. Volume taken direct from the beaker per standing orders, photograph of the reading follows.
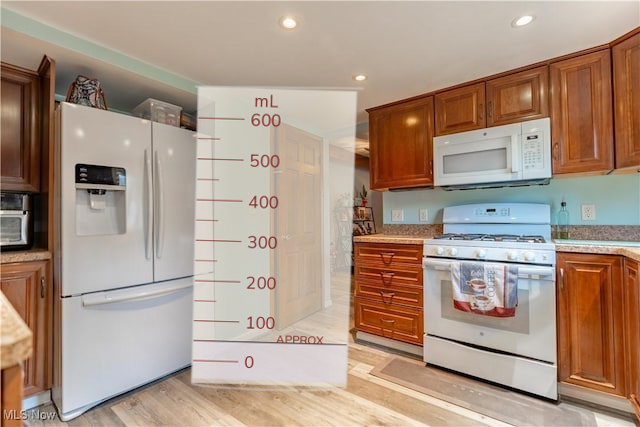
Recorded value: 50 mL
